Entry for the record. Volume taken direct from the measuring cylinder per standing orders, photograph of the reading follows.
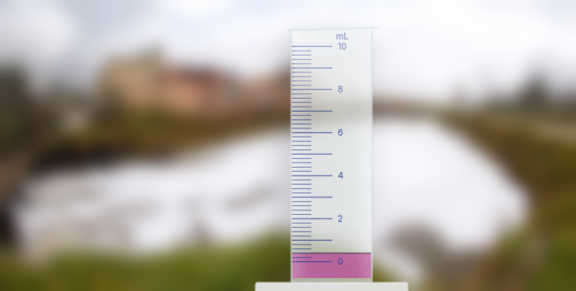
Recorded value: 0.4 mL
